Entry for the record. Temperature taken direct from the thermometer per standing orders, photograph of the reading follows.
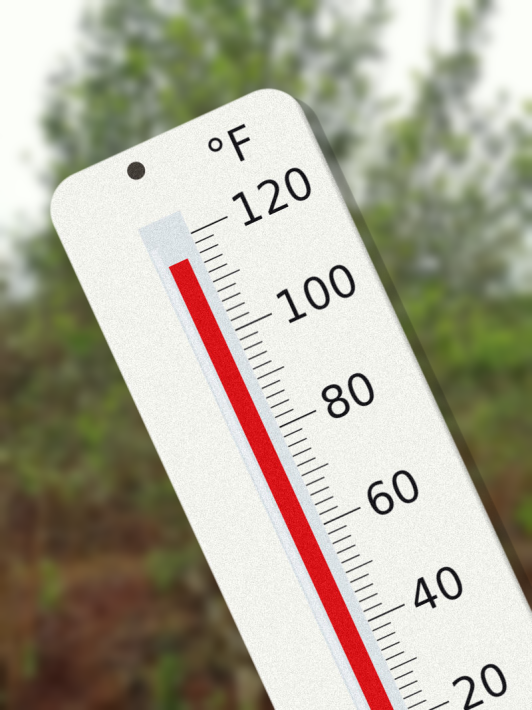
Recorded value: 116 °F
